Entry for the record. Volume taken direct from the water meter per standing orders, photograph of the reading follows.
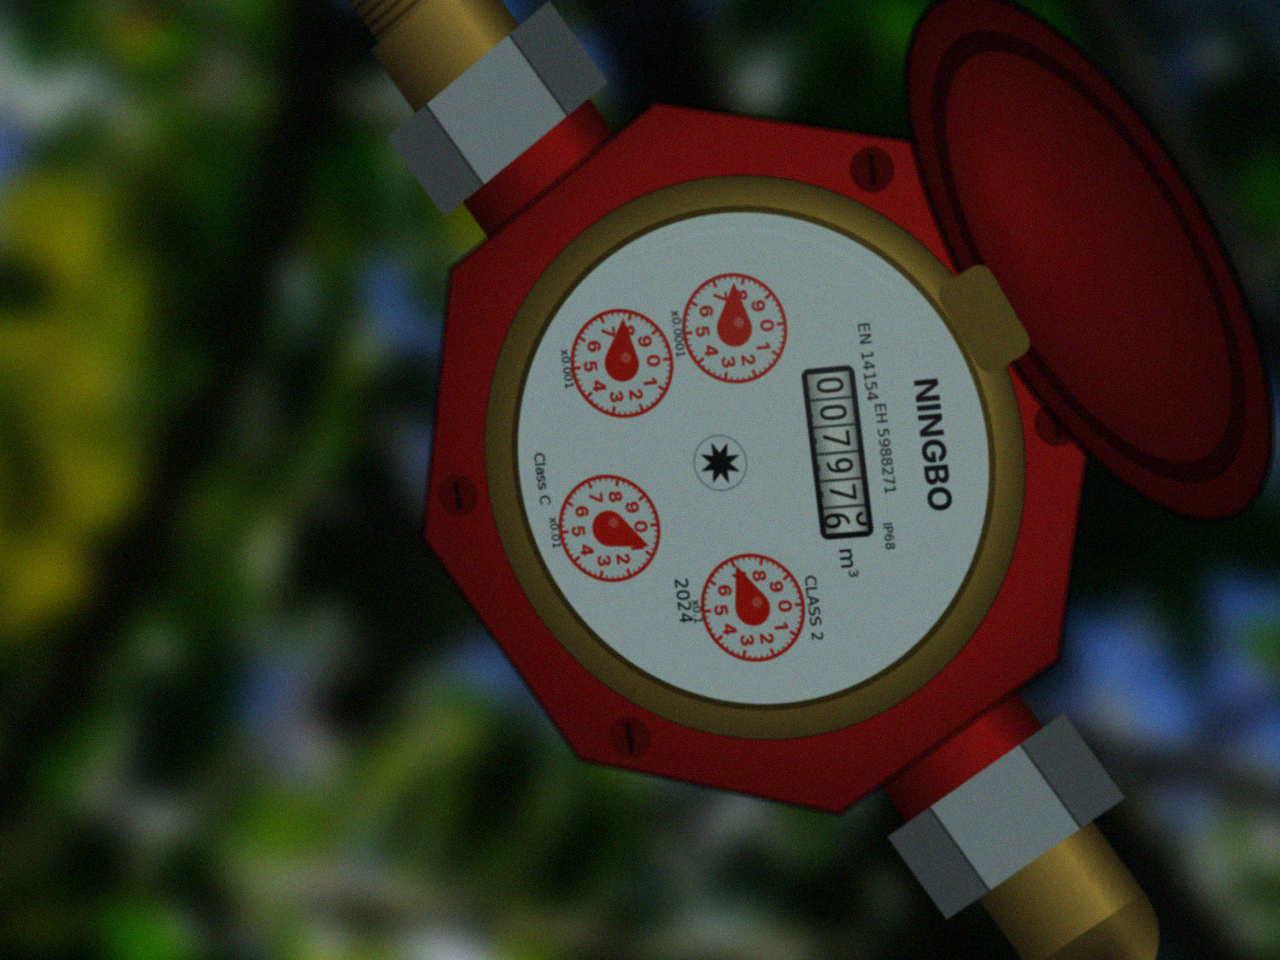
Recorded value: 7975.7077 m³
